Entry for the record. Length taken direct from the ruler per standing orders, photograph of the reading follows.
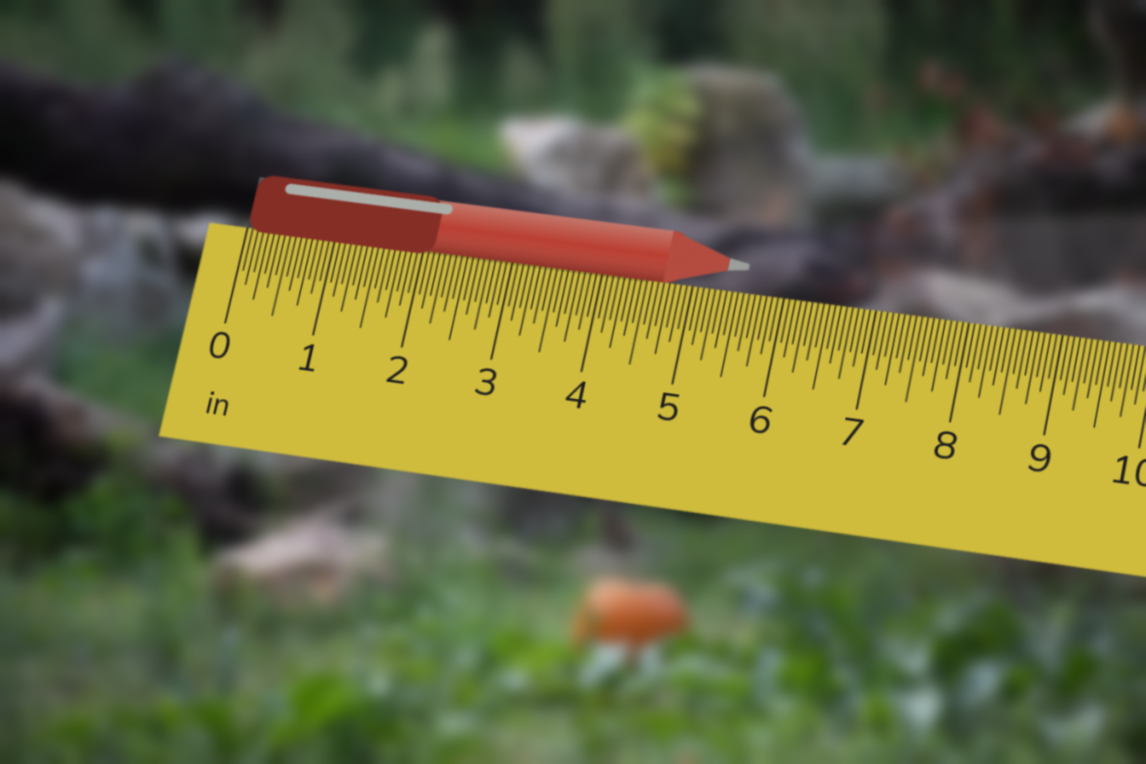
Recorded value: 5.5625 in
